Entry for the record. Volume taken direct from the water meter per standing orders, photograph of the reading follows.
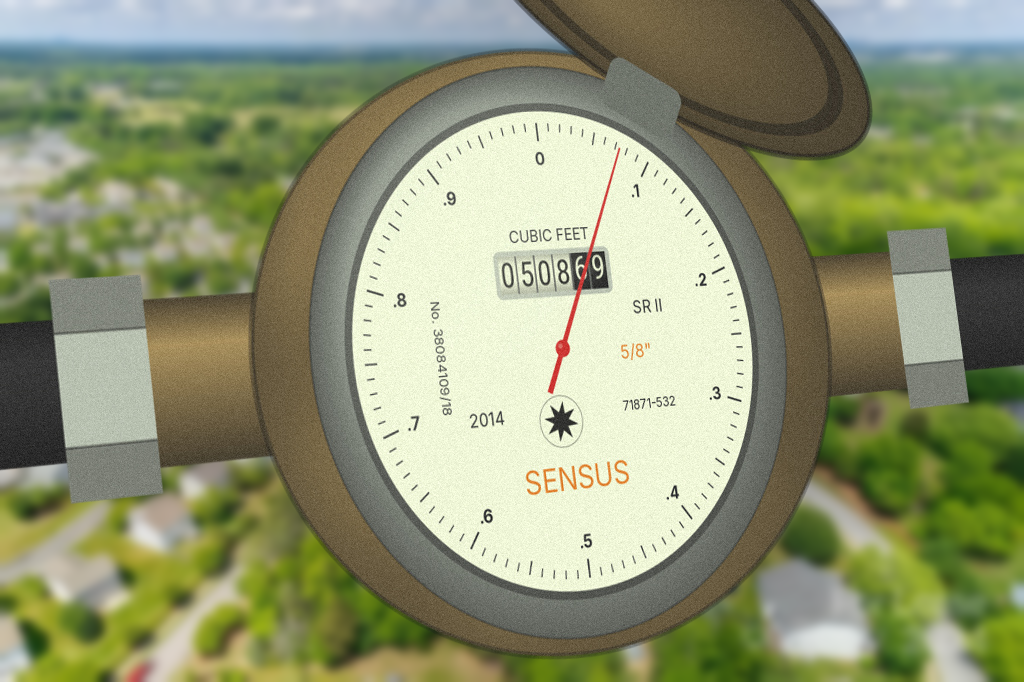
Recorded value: 50869.07 ft³
